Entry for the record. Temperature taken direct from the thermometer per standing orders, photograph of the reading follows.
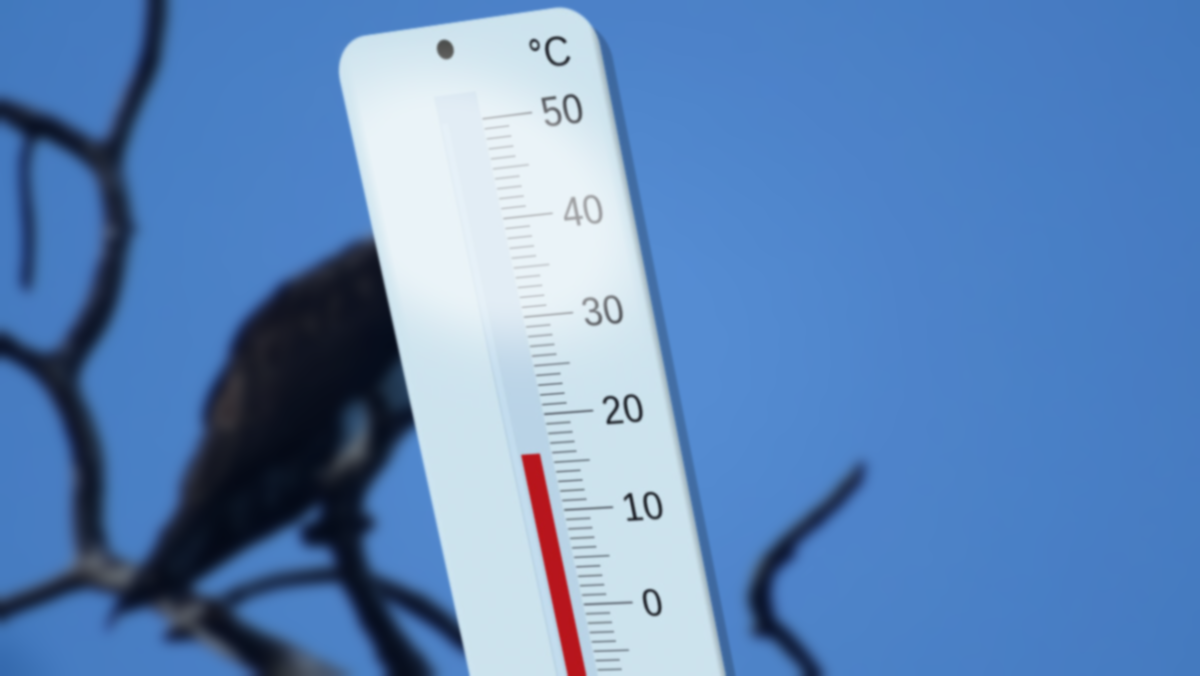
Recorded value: 16 °C
